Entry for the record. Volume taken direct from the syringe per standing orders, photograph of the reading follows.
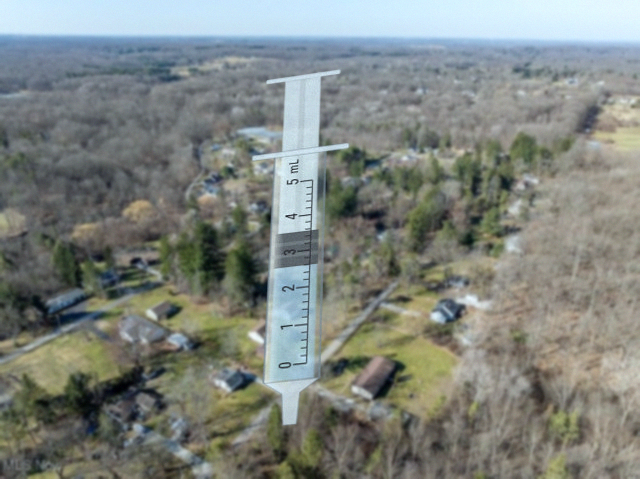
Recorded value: 2.6 mL
